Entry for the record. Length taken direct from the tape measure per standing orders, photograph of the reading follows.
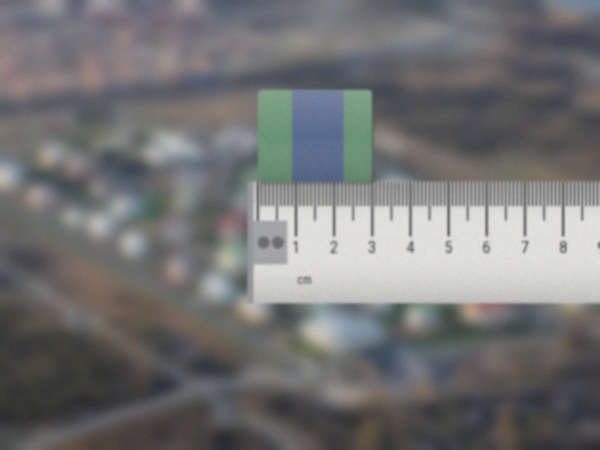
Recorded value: 3 cm
